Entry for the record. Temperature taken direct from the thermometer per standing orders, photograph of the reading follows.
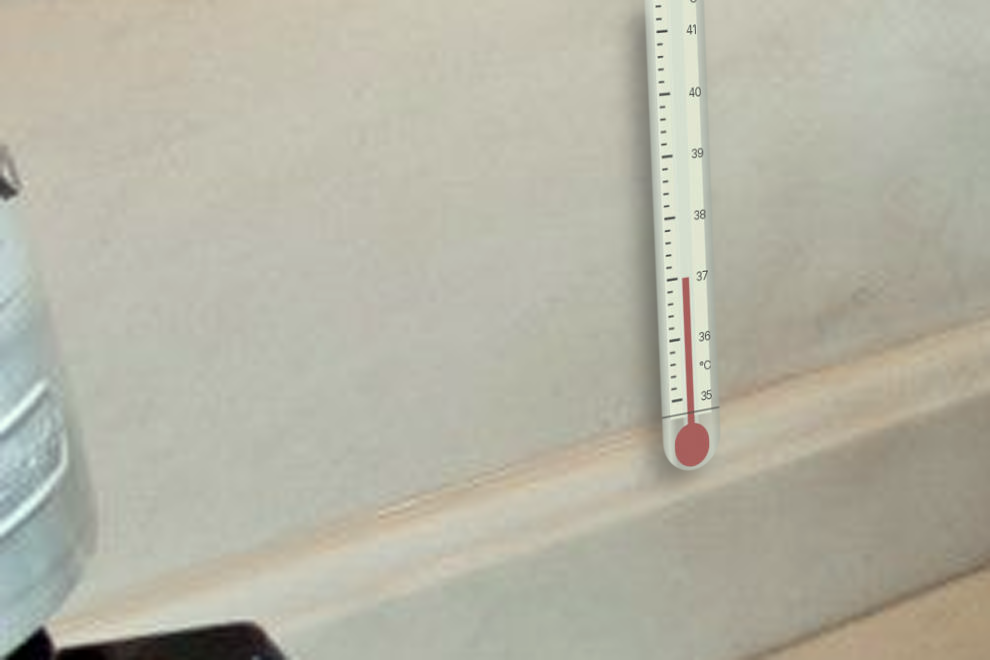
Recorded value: 37 °C
